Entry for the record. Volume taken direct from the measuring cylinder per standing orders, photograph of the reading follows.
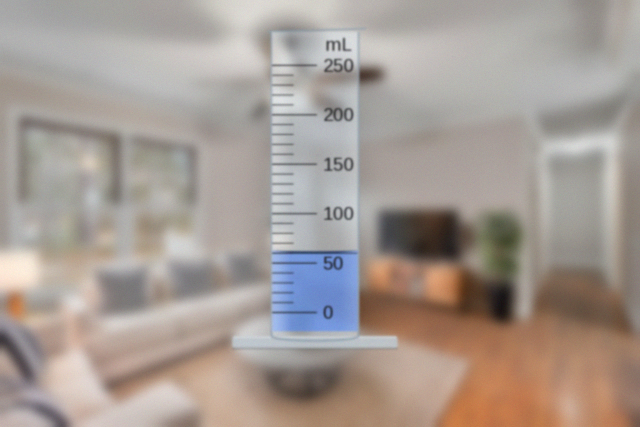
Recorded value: 60 mL
